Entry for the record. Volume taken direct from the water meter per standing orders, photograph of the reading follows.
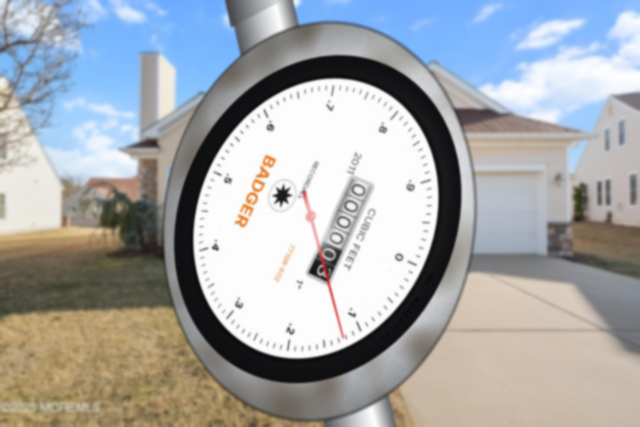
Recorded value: 3.12 ft³
